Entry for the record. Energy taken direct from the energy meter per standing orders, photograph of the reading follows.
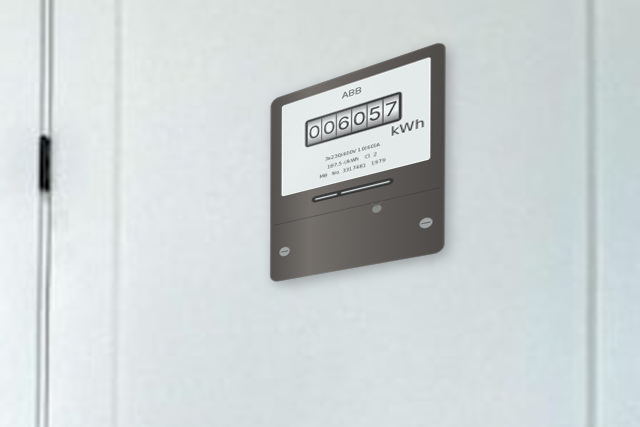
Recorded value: 6057 kWh
